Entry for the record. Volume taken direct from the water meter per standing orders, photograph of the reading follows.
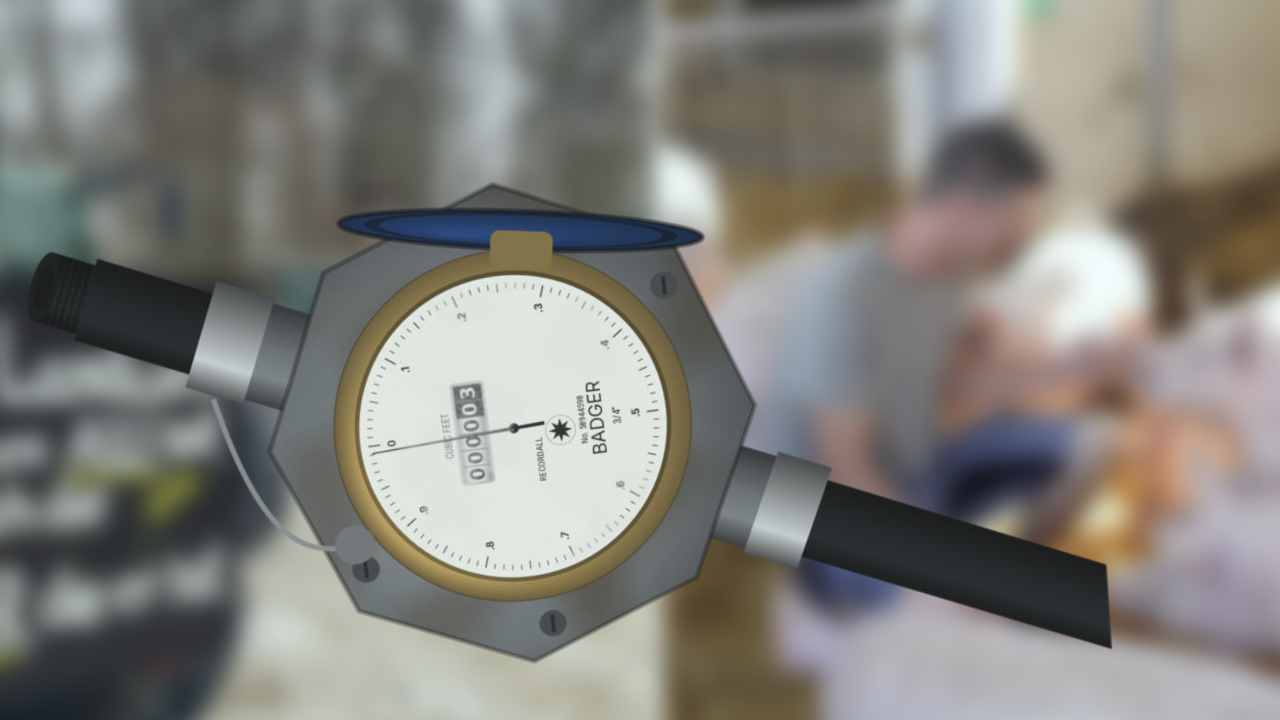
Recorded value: 2.99 ft³
